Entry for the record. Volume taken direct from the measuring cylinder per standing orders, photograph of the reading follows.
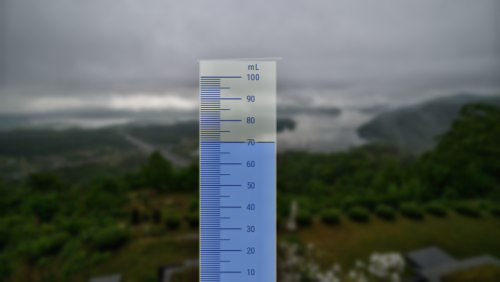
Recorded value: 70 mL
